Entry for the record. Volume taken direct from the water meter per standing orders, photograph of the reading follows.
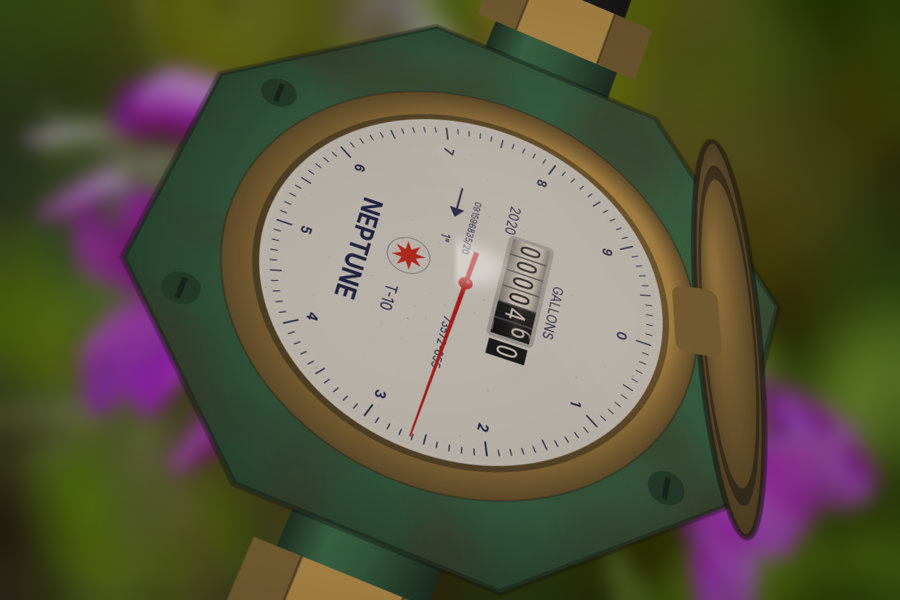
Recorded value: 462.6 gal
